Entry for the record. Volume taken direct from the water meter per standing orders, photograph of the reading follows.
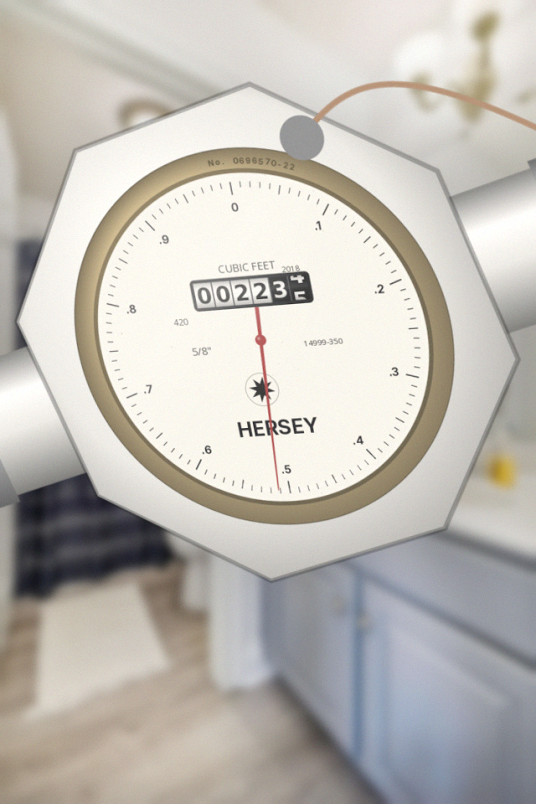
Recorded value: 2234.51 ft³
